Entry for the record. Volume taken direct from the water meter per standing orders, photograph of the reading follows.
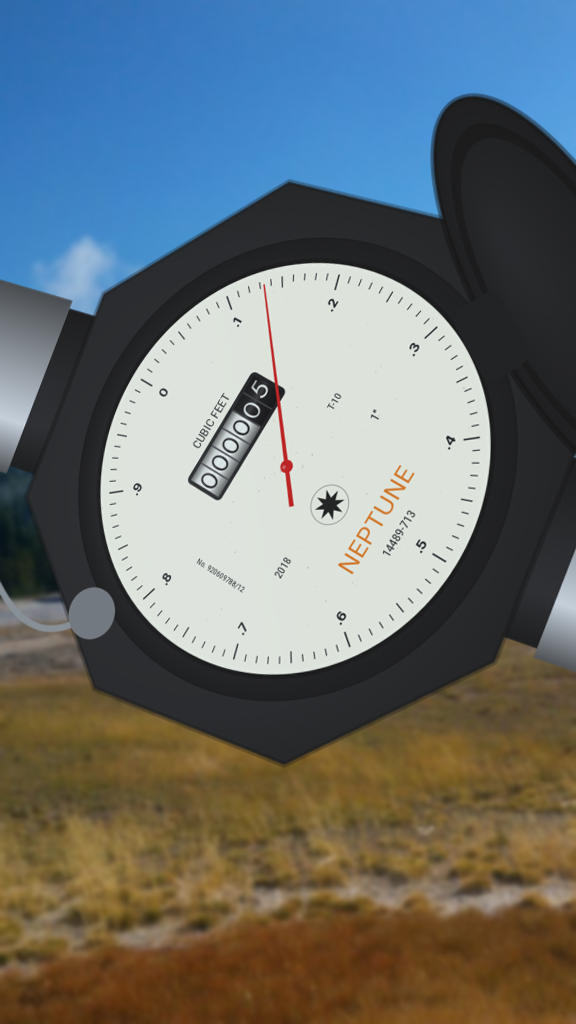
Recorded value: 5.13 ft³
